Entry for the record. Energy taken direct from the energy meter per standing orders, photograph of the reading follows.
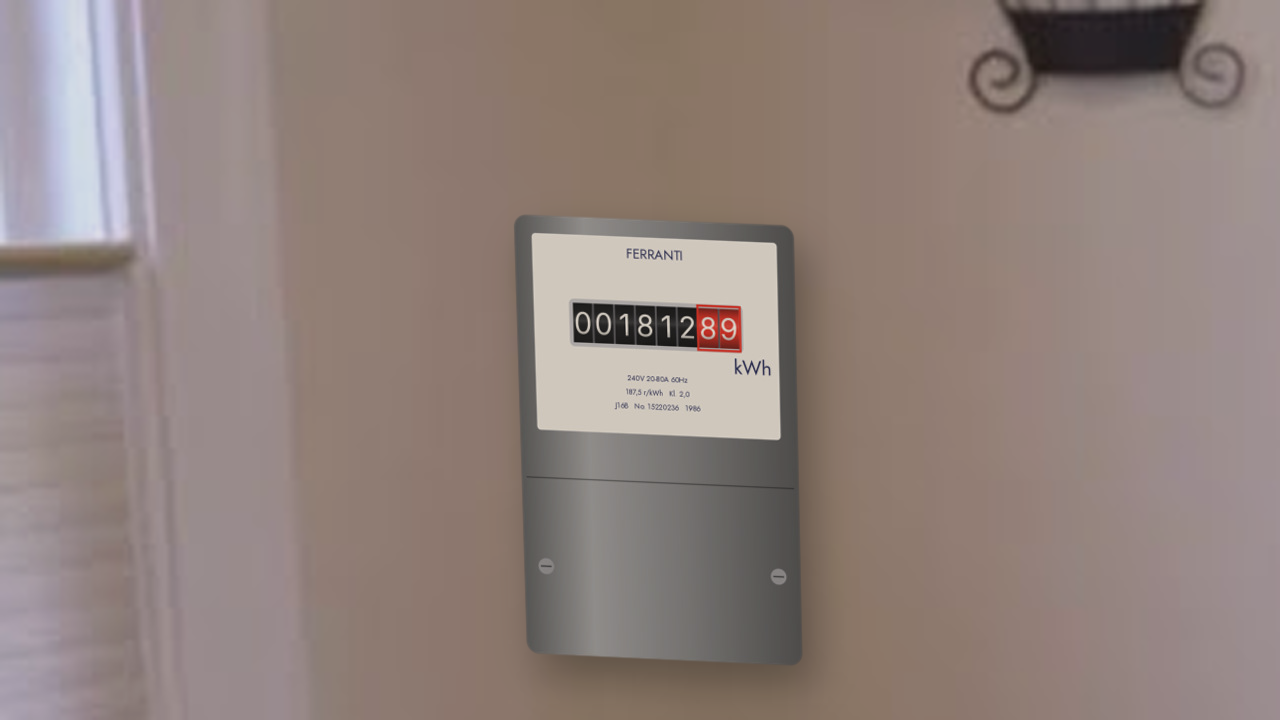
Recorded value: 1812.89 kWh
